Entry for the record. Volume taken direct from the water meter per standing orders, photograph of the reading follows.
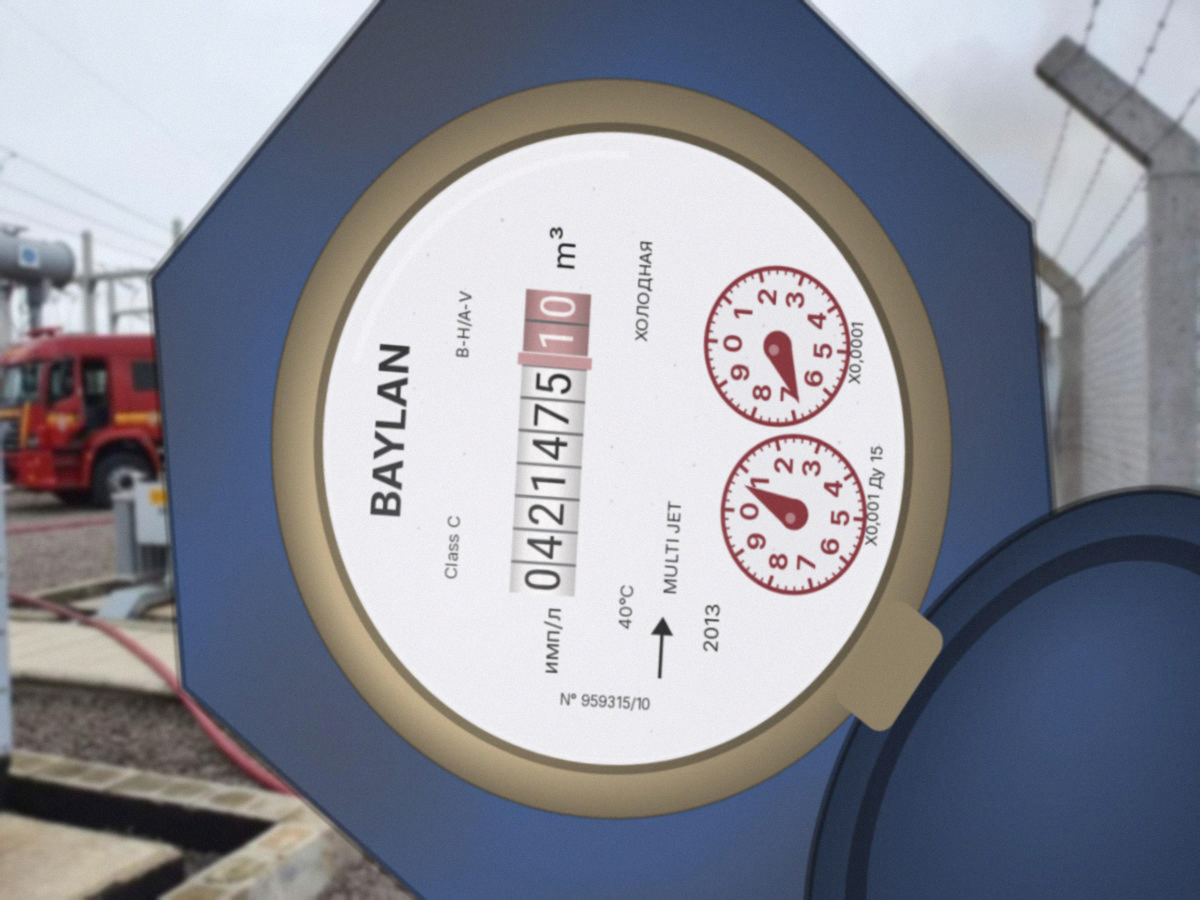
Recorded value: 421475.1006 m³
